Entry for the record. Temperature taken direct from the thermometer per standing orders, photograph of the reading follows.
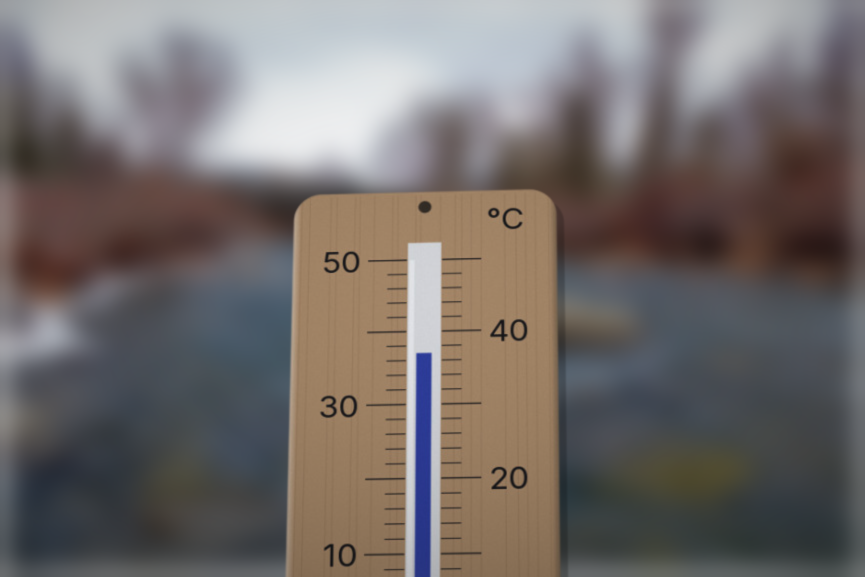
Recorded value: 37 °C
